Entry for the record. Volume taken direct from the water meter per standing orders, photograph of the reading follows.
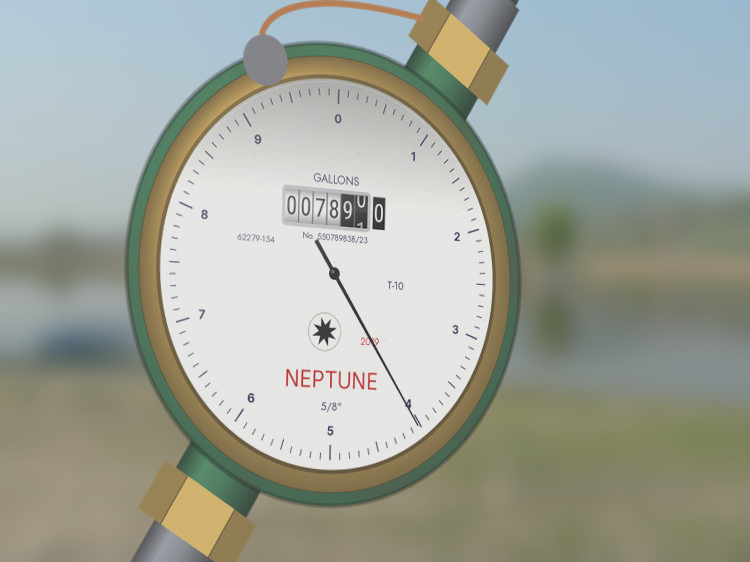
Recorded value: 78904.0 gal
